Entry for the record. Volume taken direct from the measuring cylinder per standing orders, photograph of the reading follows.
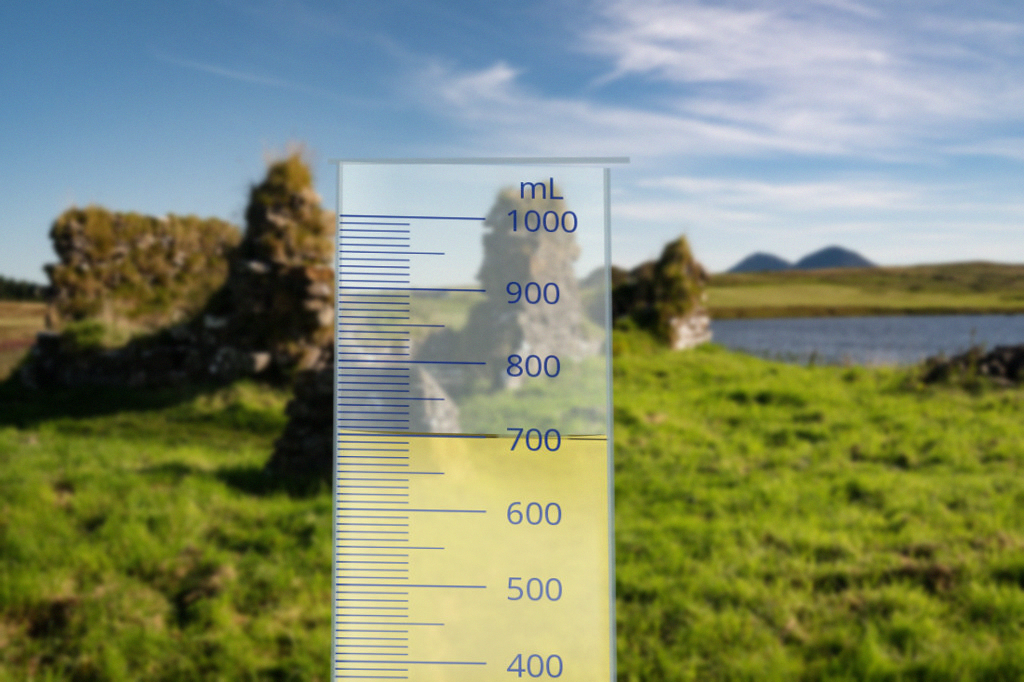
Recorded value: 700 mL
